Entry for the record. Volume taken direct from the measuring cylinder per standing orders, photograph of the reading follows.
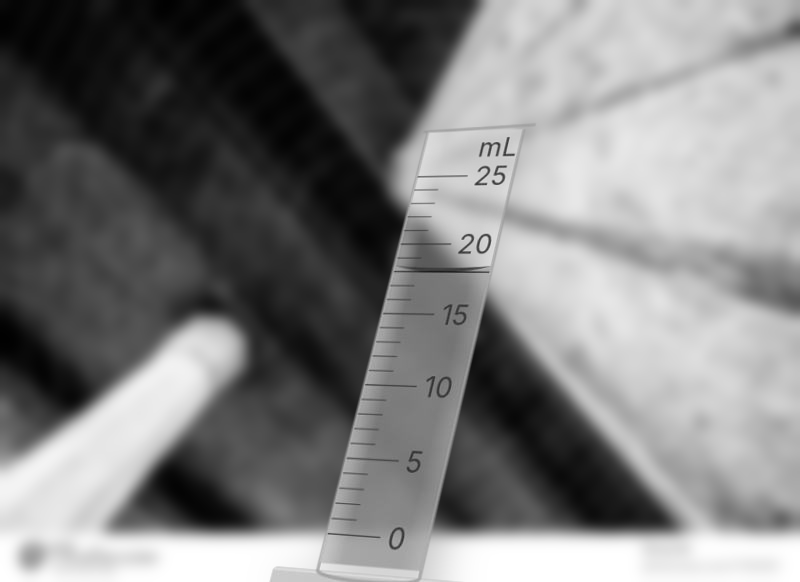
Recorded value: 18 mL
